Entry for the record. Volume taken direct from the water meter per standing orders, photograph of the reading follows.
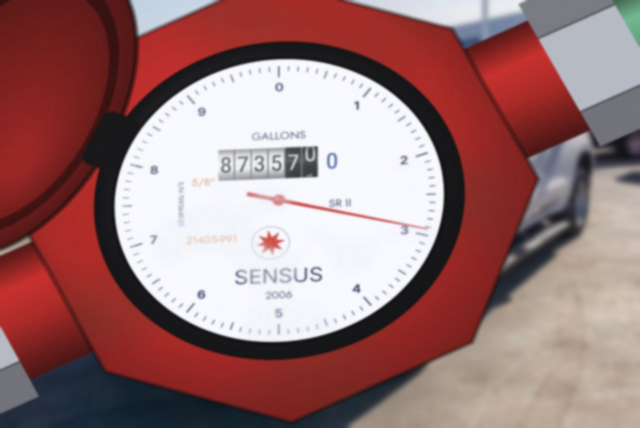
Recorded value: 8735702.9 gal
